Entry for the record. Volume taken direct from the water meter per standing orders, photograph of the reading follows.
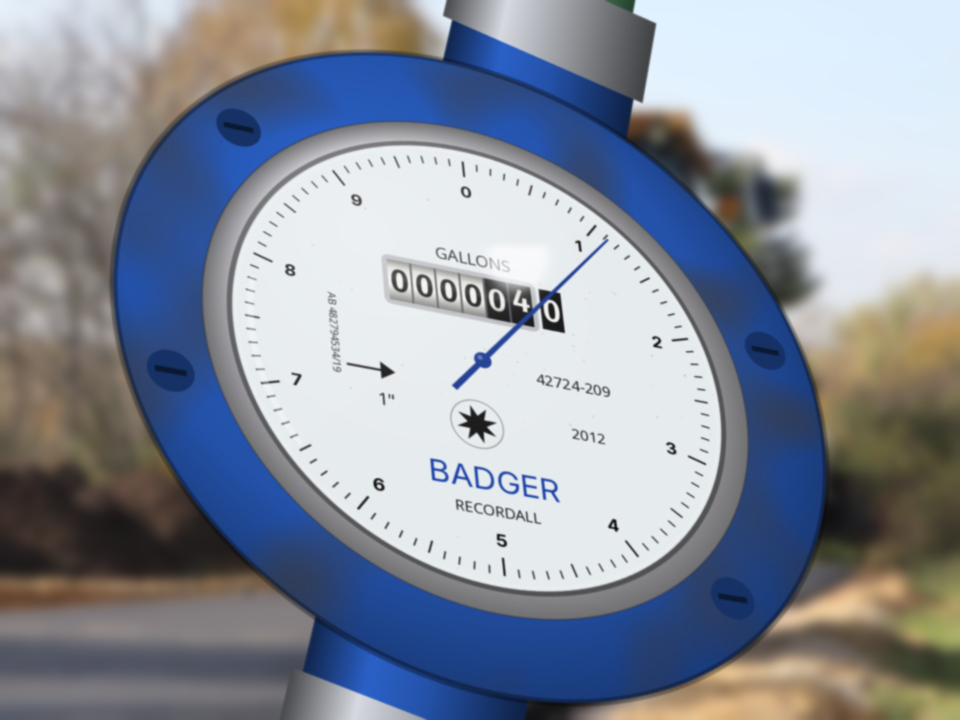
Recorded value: 41.1 gal
